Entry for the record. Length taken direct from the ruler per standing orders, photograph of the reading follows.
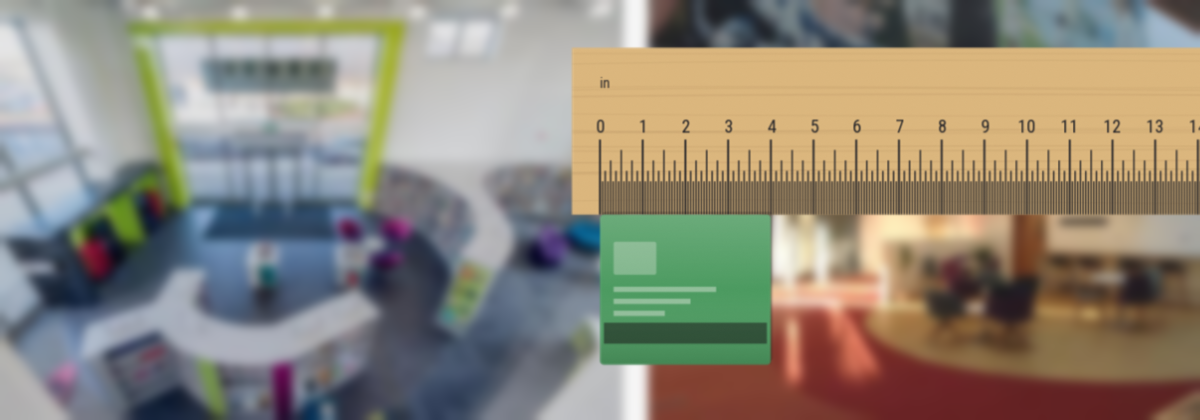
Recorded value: 4 in
